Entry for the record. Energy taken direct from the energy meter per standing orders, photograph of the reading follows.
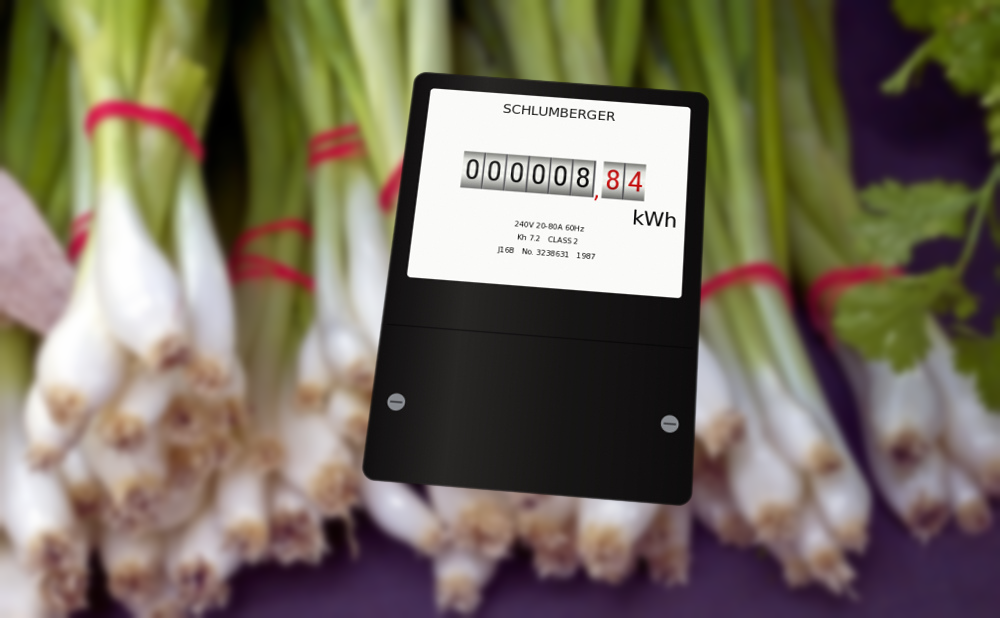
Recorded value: 8.84 kWh
